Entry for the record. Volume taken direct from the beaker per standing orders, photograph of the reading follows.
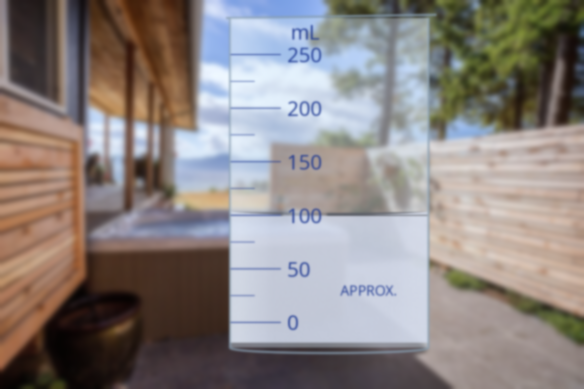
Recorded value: 100 mL
